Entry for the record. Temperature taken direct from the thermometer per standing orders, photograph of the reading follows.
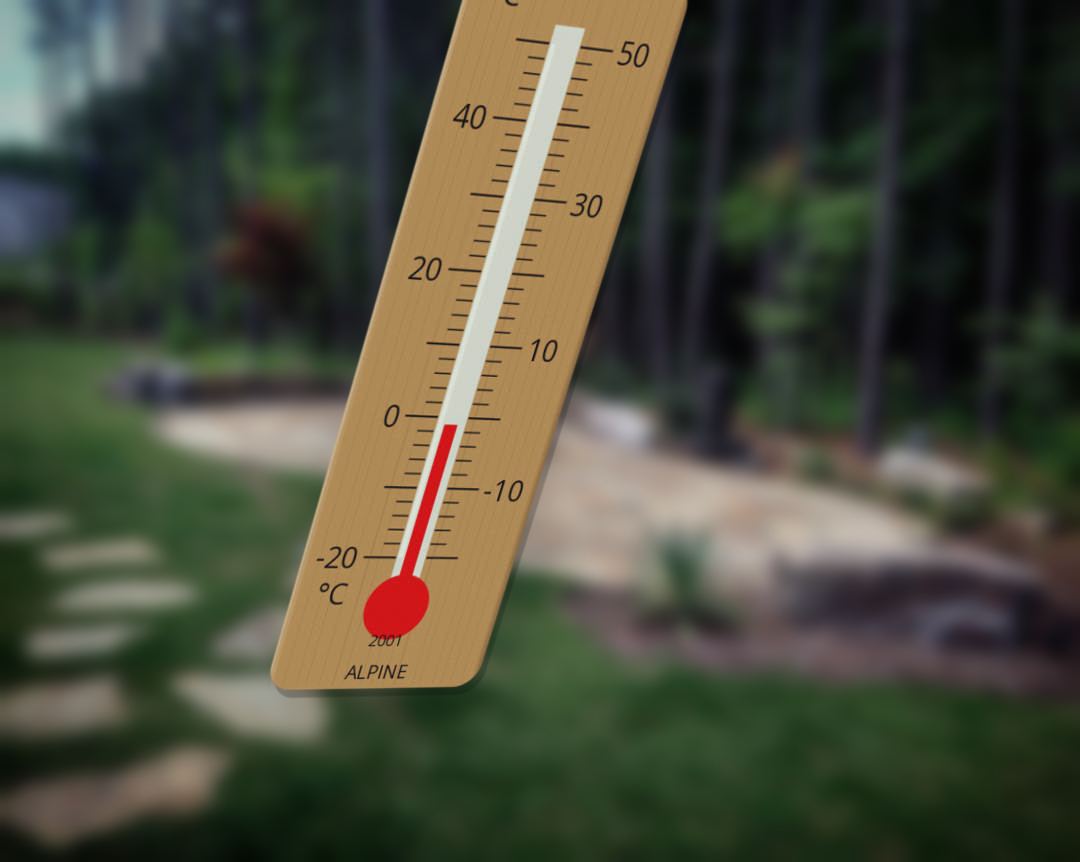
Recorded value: -1 °C
